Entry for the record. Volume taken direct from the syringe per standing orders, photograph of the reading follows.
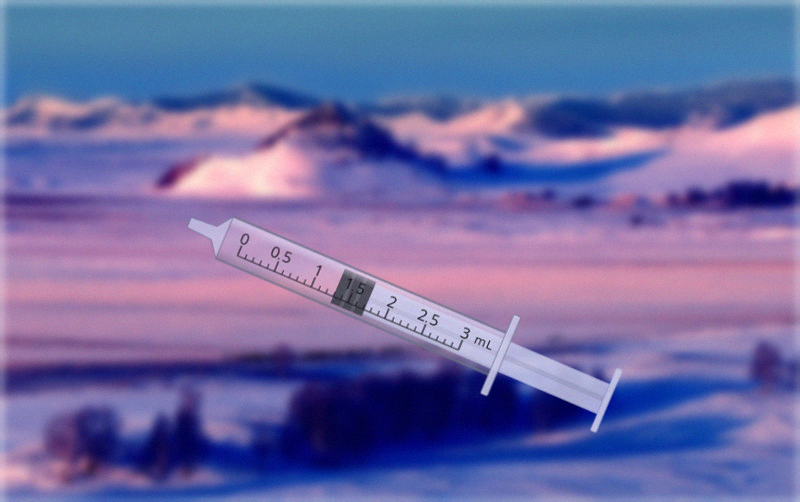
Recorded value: 1.3 mL
